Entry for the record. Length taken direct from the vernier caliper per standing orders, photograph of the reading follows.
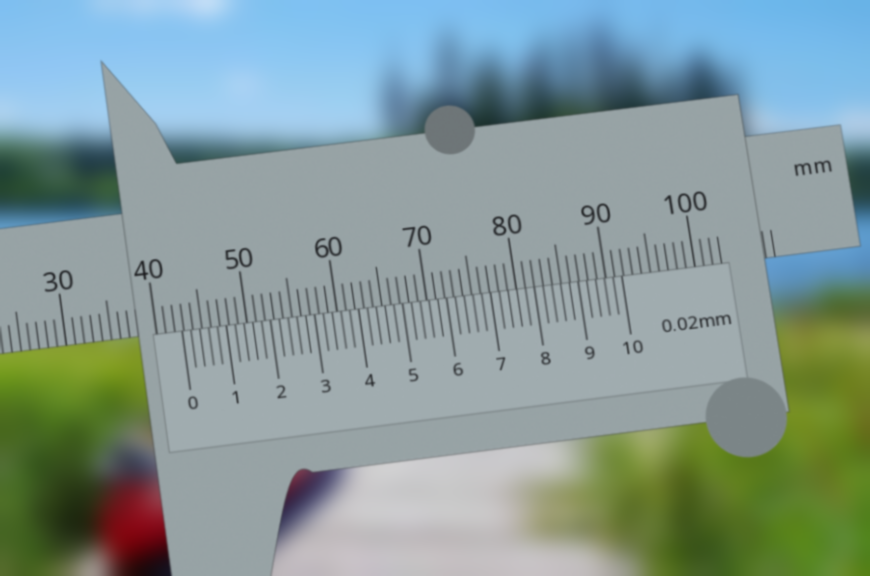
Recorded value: 42.8 mm
